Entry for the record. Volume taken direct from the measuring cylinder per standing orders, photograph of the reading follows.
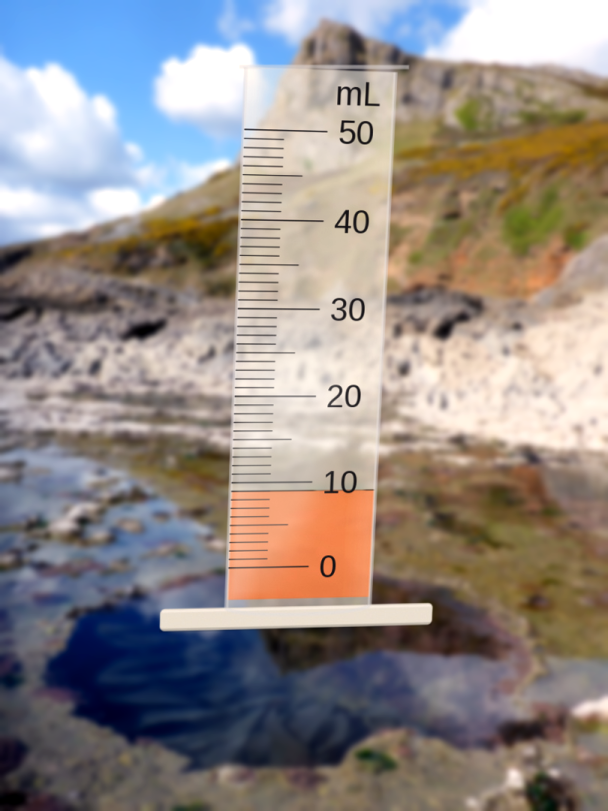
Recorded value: 9 mL
